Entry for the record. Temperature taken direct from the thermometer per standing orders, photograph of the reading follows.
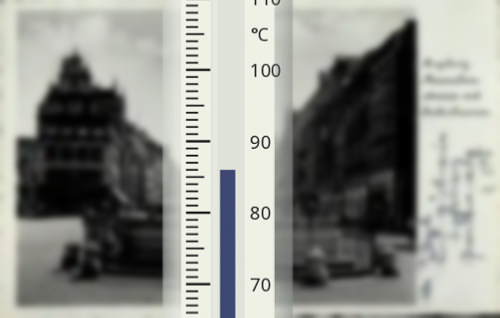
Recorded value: 86 °C
